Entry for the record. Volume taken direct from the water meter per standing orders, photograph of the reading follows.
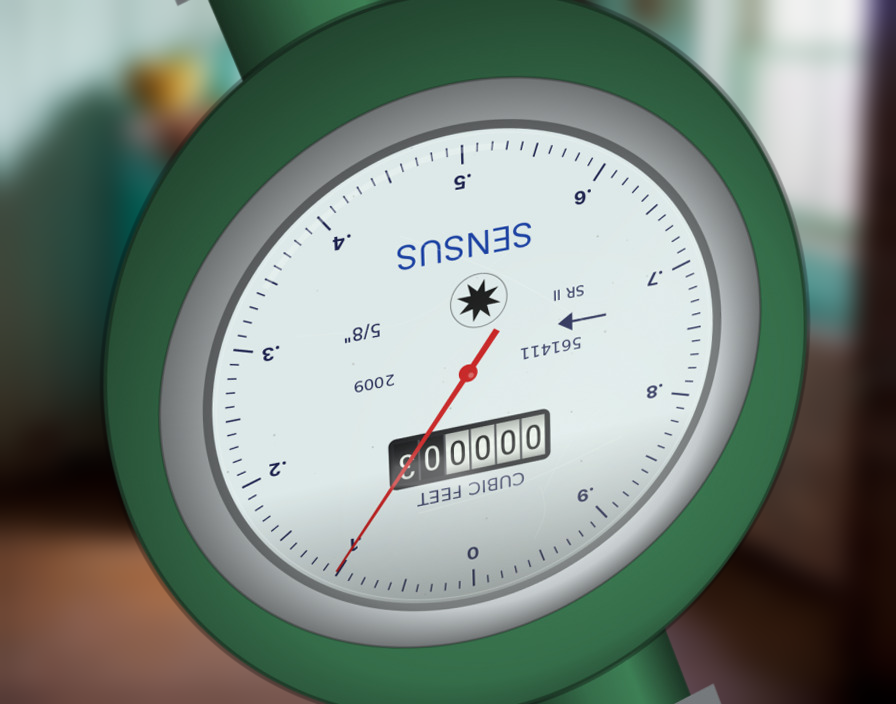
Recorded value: 3.10 ft³
